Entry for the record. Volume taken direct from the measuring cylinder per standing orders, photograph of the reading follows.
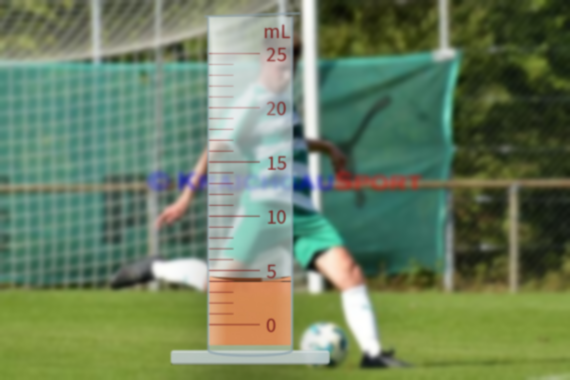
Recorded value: 4 mL
